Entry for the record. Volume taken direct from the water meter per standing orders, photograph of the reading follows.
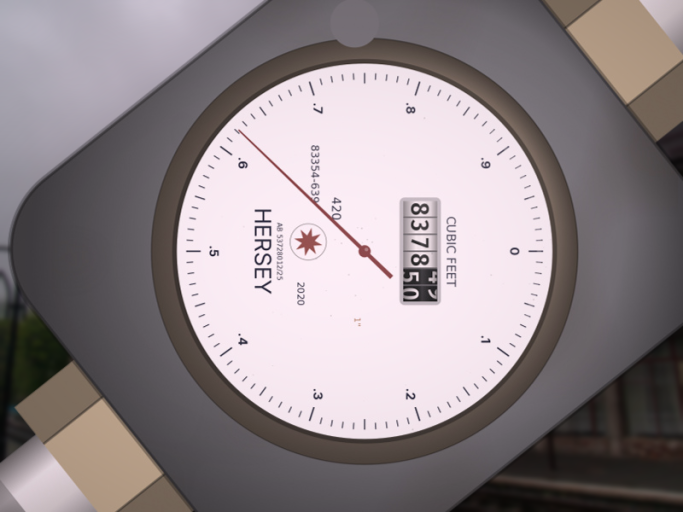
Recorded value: 837849.62 ft³
